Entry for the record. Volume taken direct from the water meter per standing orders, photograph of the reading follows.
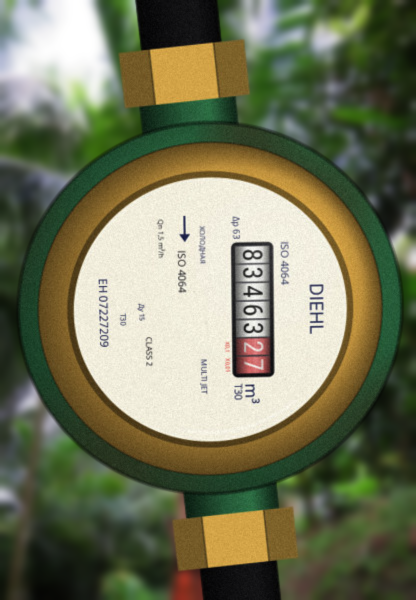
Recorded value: 83463.27 m³
